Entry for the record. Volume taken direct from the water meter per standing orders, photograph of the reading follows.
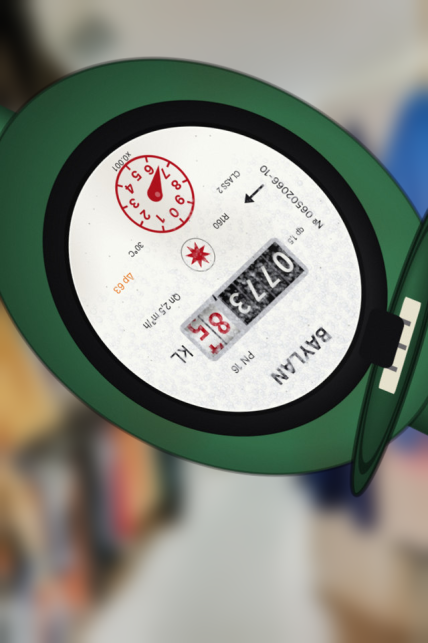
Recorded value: 773.846 kL
